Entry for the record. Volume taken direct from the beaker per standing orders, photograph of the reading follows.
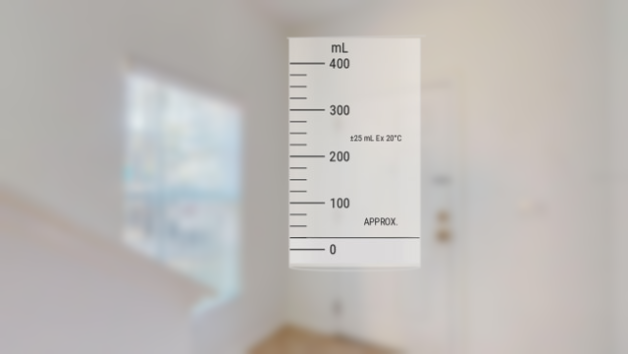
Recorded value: 25 mL
